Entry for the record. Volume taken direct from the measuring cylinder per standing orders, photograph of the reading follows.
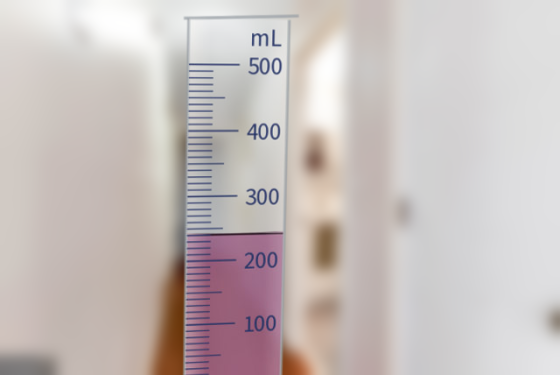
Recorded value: 240 mL
